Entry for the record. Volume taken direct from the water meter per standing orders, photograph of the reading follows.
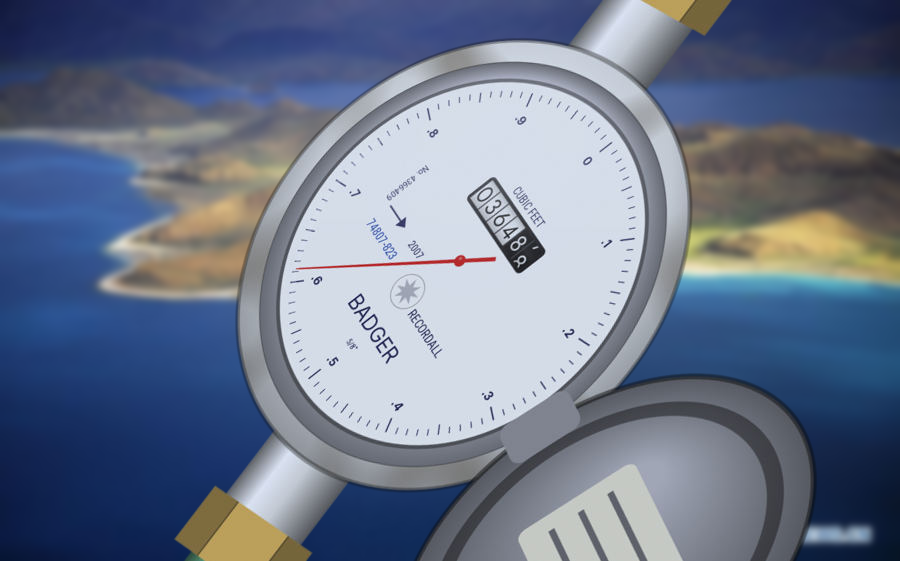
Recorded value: 36487.61 ft³
